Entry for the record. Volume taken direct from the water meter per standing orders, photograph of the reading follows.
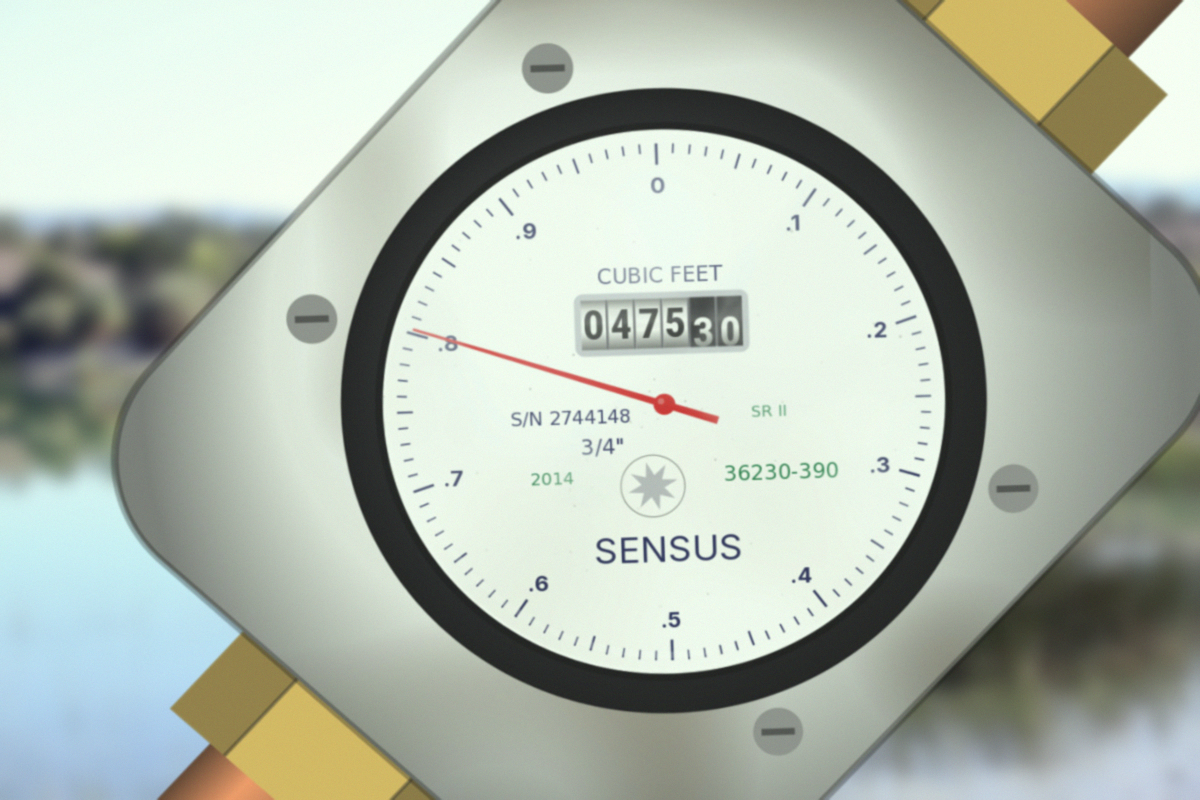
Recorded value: 47529.80 ft³
